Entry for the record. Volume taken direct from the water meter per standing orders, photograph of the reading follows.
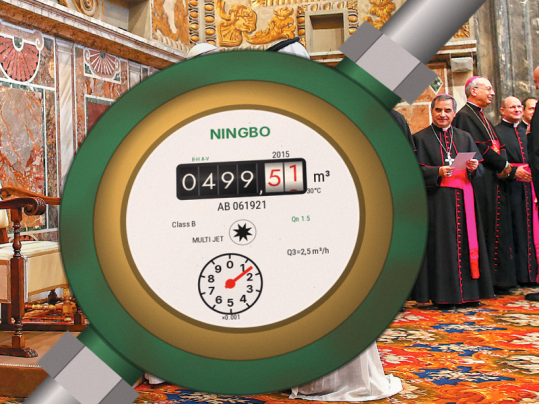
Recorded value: 499.511 m³
